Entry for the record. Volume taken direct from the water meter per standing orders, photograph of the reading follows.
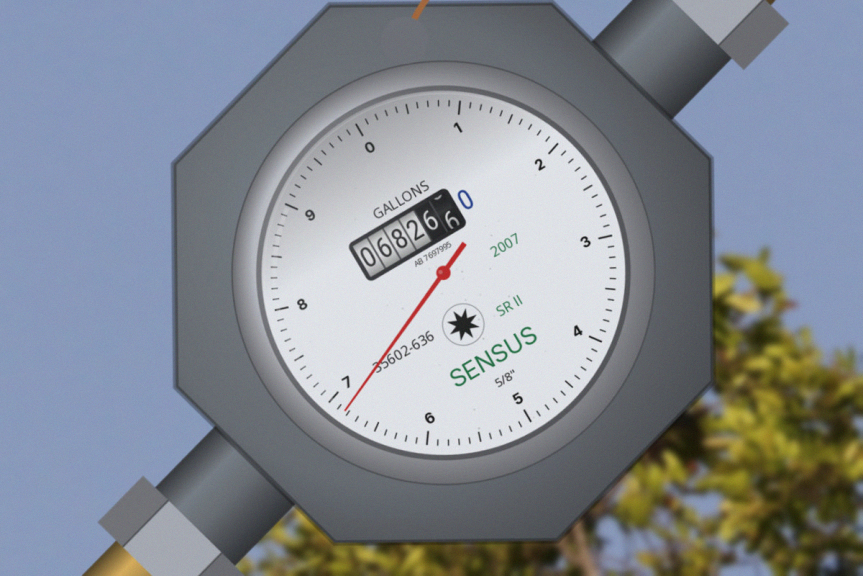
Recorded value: 682656.8 gal
